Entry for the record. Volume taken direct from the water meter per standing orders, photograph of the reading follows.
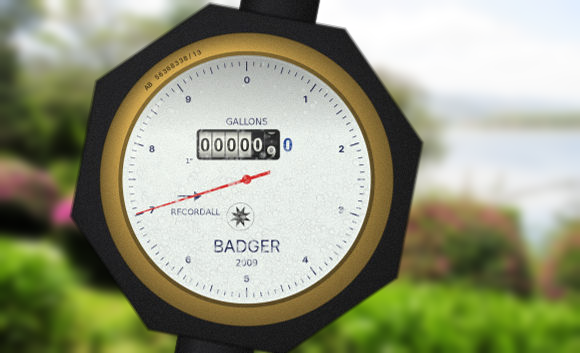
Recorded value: 87.0 gal
